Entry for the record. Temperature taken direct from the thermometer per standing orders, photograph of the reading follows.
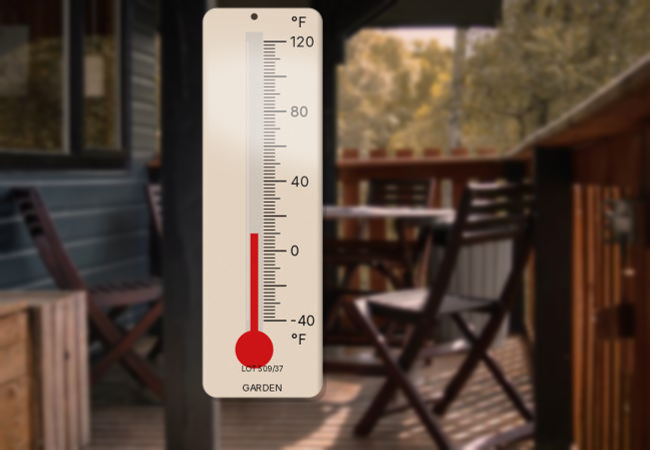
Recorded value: 10 °F
